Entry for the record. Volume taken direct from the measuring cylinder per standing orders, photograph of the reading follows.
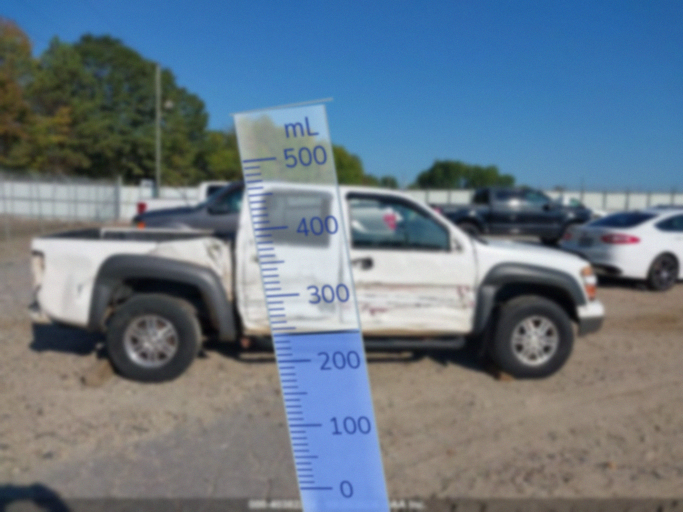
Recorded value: 240 mL
